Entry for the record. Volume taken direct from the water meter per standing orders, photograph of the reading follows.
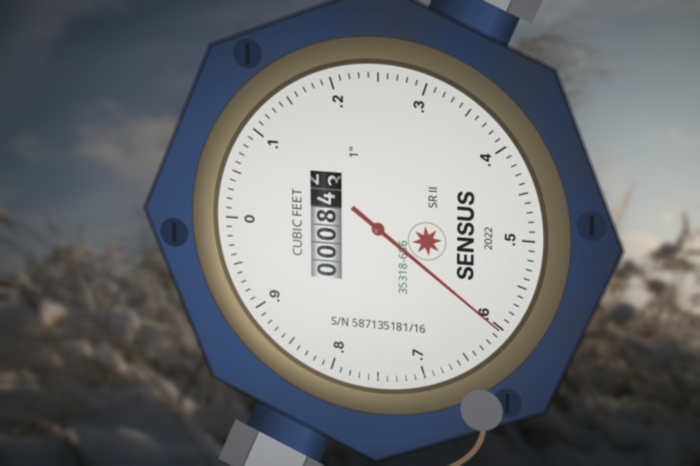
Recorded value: 842.60 ft³
